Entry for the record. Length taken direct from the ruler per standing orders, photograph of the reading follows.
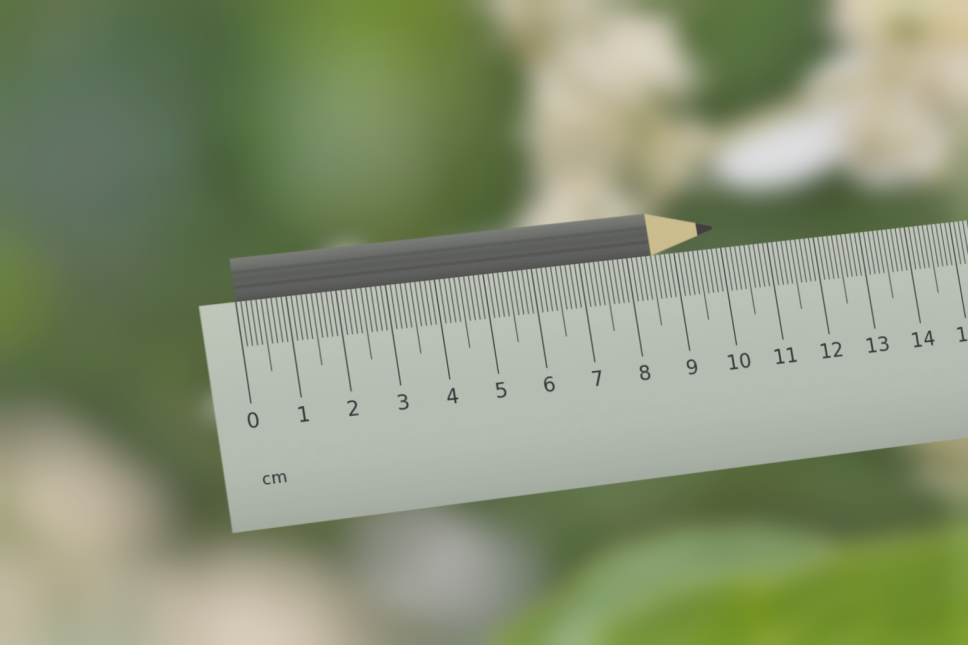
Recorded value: 9.9 cm
